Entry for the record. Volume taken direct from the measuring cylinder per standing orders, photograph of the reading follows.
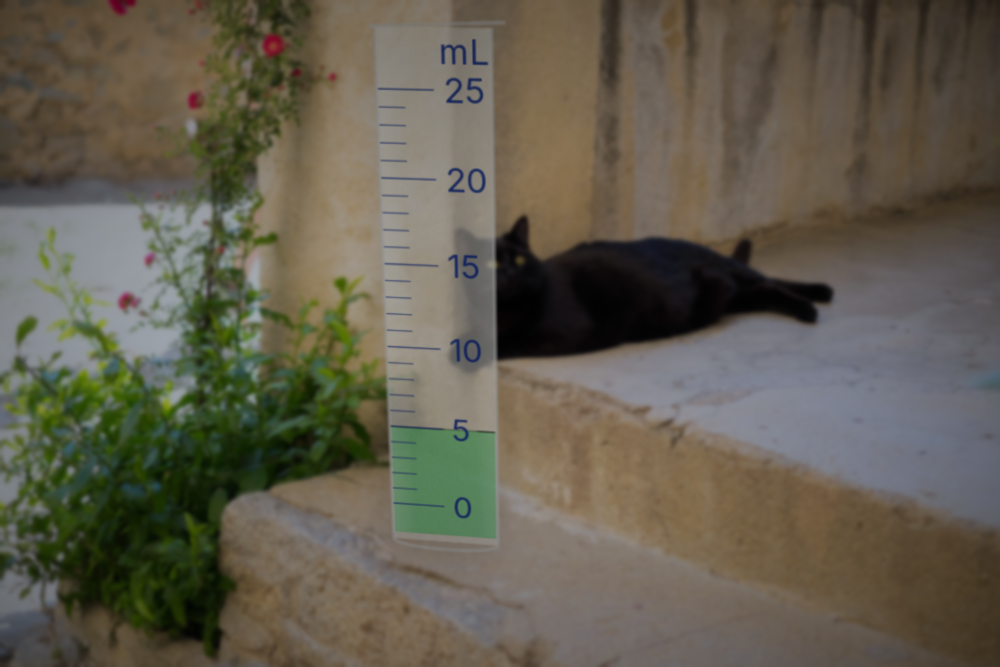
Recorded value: 5 mL
